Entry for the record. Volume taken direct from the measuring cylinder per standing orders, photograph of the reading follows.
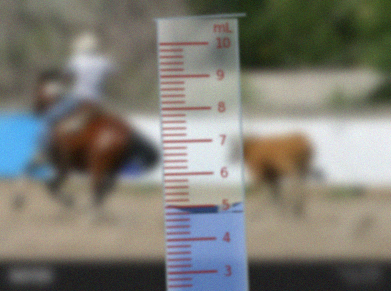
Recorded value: 4.8 mL
